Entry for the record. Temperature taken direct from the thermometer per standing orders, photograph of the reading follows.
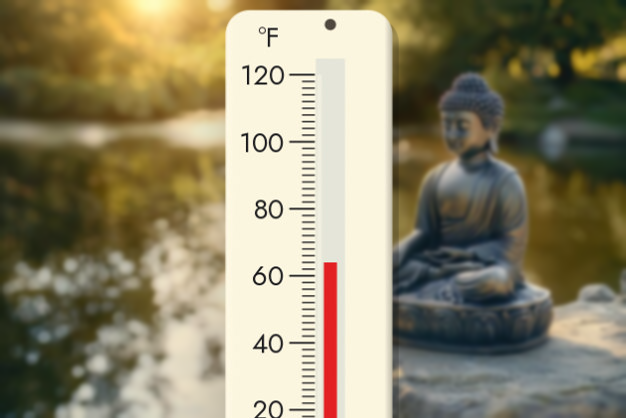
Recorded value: 64 °F
